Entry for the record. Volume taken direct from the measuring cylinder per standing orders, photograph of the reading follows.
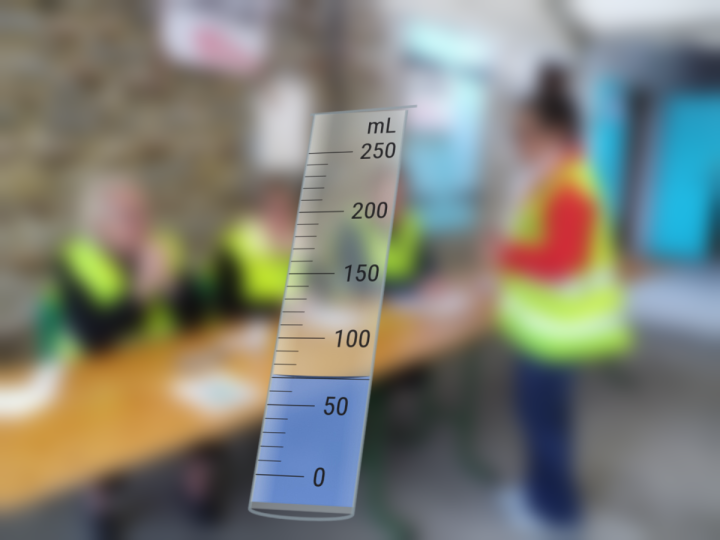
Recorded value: 70 mL
